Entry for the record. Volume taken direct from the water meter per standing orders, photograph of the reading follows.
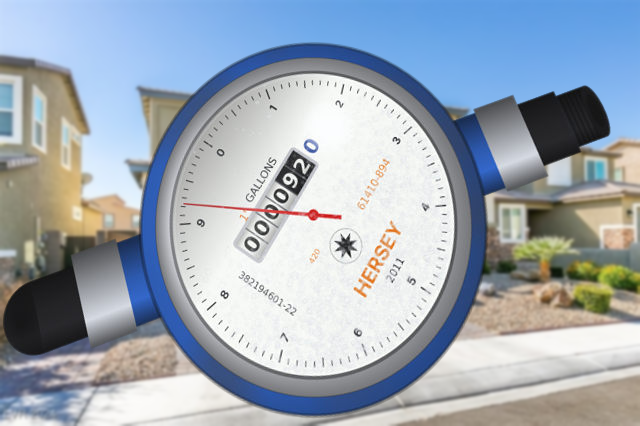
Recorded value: 919.2 gal
